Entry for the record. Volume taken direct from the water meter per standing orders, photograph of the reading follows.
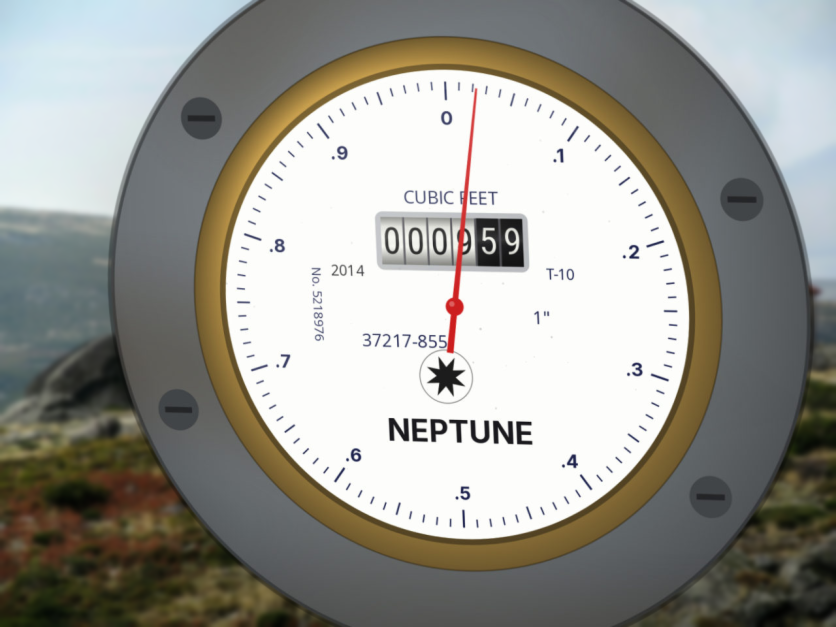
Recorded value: 959.02 ft³
